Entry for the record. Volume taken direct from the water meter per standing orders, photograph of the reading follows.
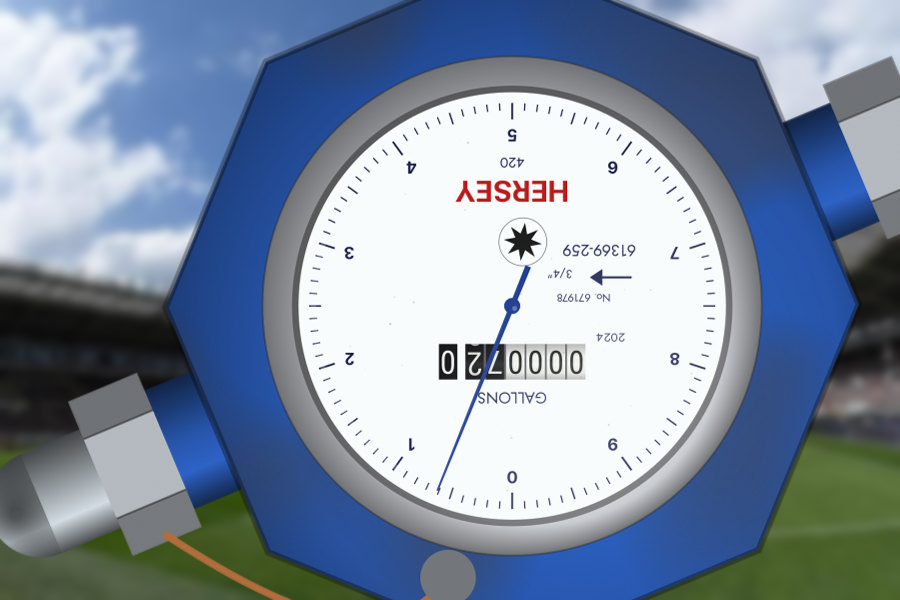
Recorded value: 720.6 gal
